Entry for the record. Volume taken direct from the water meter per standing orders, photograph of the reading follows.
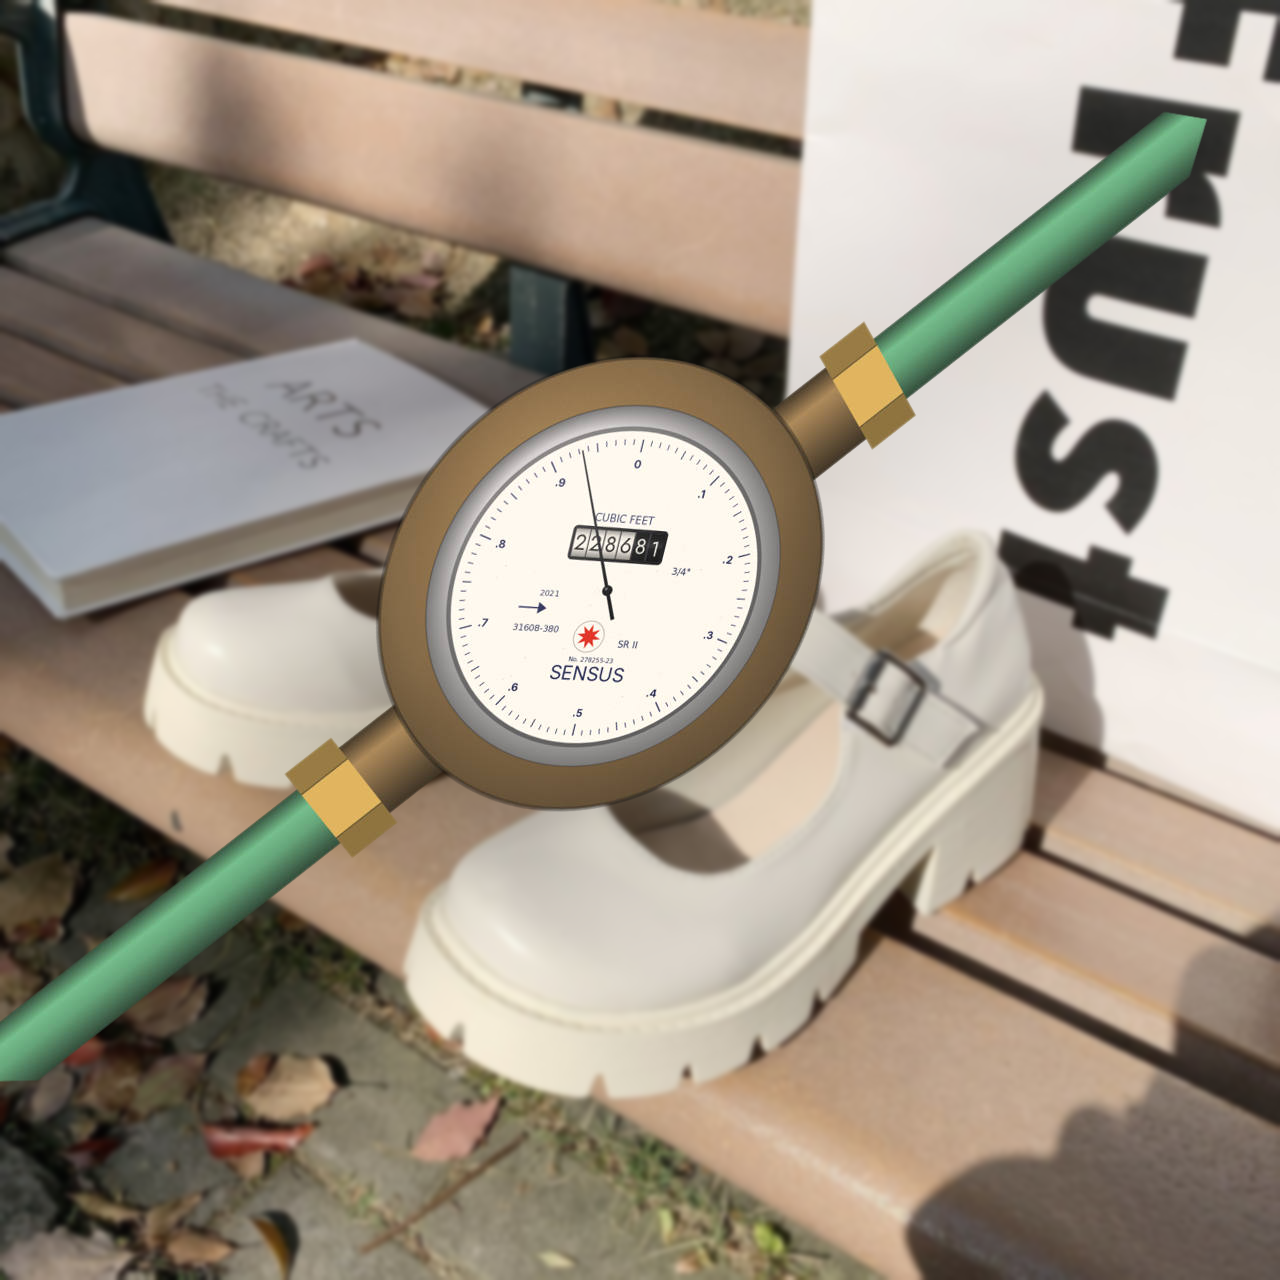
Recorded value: 228680.93 ft³
